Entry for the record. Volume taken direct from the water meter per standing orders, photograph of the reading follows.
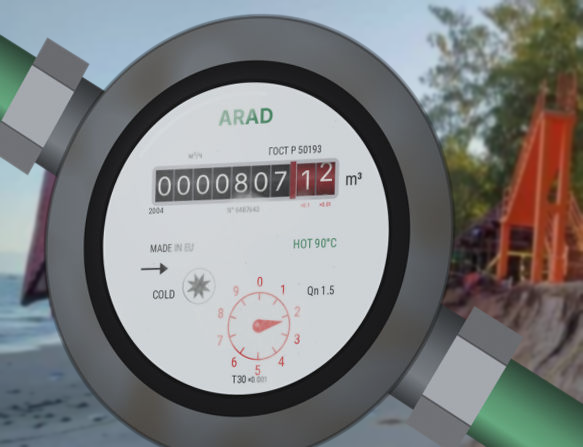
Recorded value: 807.122 m³
